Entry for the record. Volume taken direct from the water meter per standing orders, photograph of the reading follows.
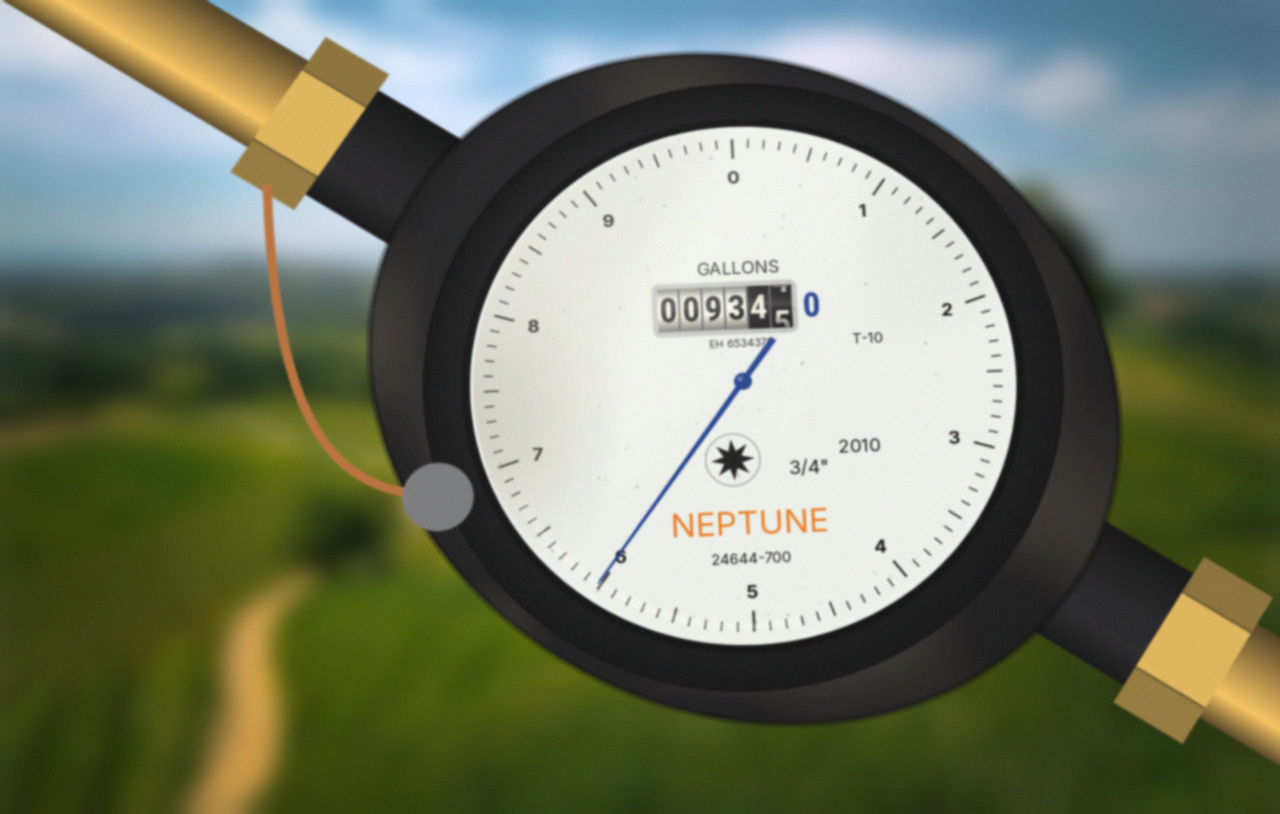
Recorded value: 93446.0 gal
